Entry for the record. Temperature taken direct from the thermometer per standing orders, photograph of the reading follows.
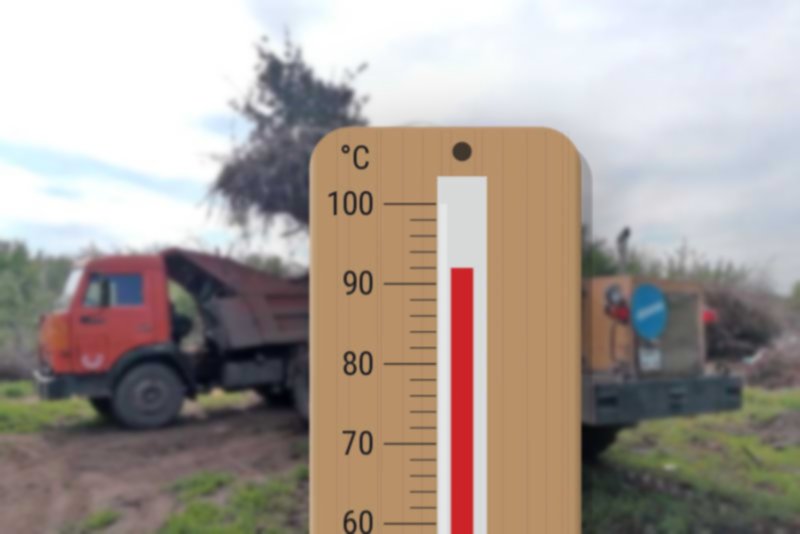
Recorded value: 92 °C
